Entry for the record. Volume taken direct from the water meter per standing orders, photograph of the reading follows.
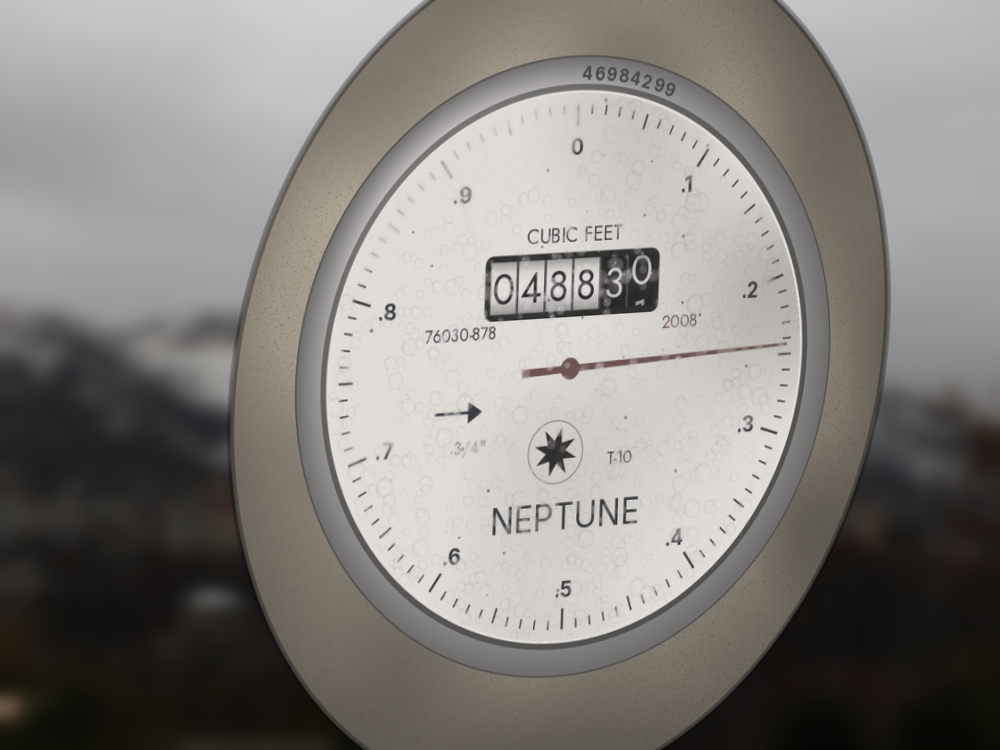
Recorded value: 48830.24 ft³
